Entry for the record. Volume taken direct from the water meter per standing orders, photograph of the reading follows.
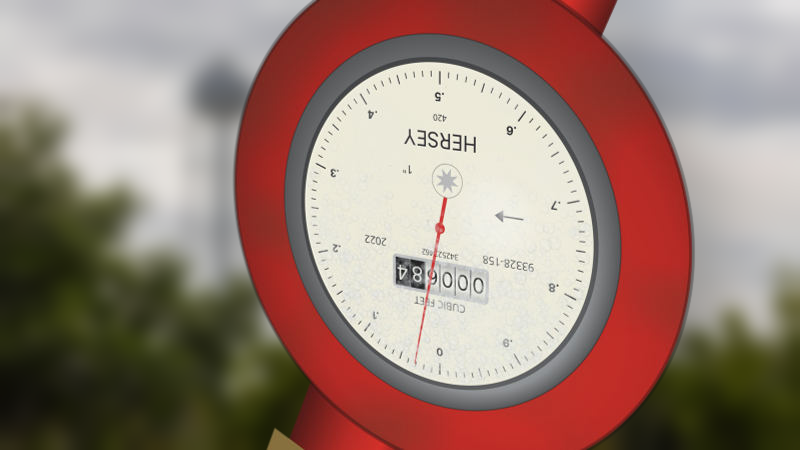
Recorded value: 684.03 ft³
